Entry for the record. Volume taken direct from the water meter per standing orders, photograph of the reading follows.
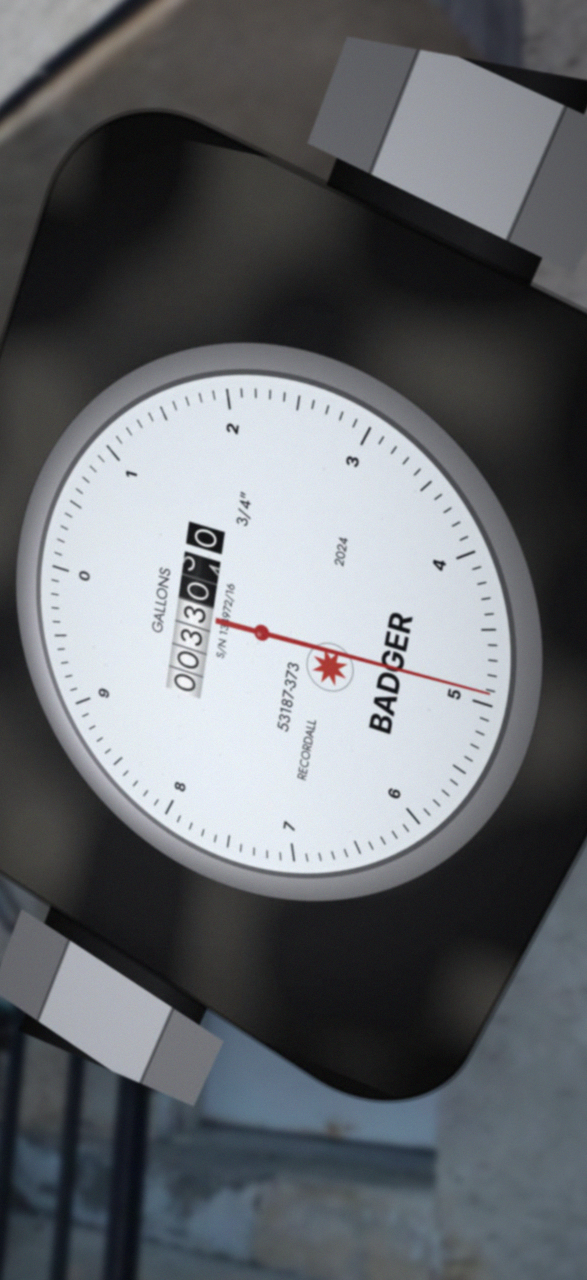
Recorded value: 33034.9 gal
